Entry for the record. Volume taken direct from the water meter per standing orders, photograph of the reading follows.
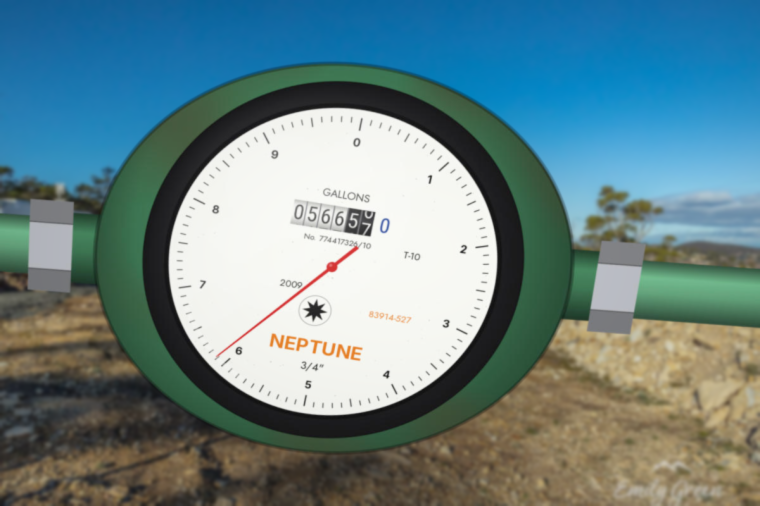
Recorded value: 566566.1 gal
